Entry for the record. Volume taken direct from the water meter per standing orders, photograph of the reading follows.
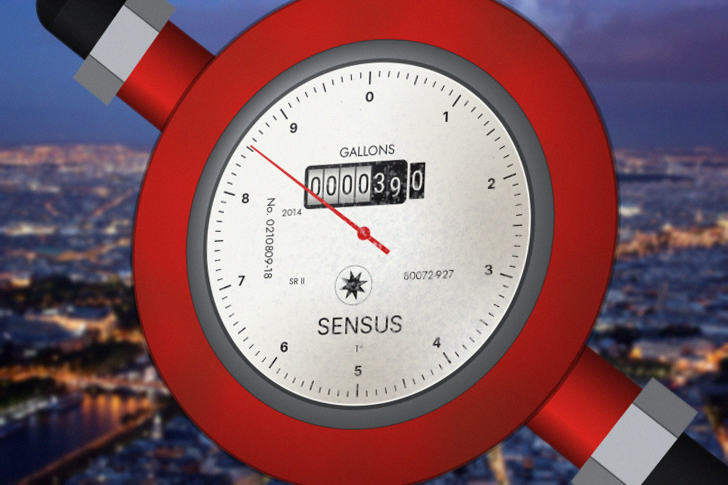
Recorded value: 388.5 gal
